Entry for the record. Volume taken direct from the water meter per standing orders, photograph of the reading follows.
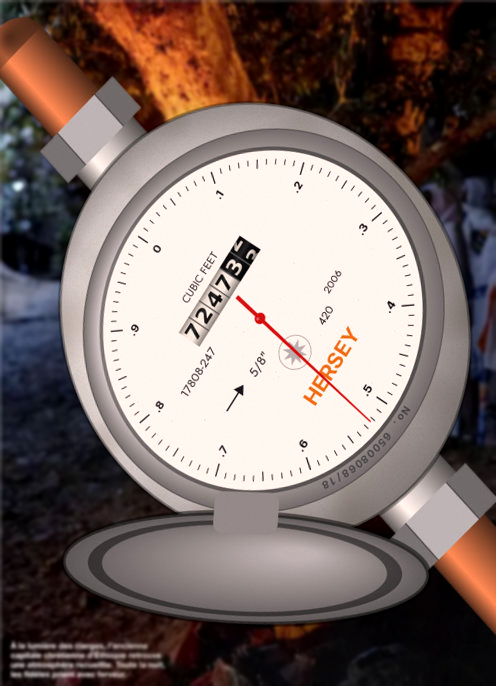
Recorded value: 724732.52 ft³
